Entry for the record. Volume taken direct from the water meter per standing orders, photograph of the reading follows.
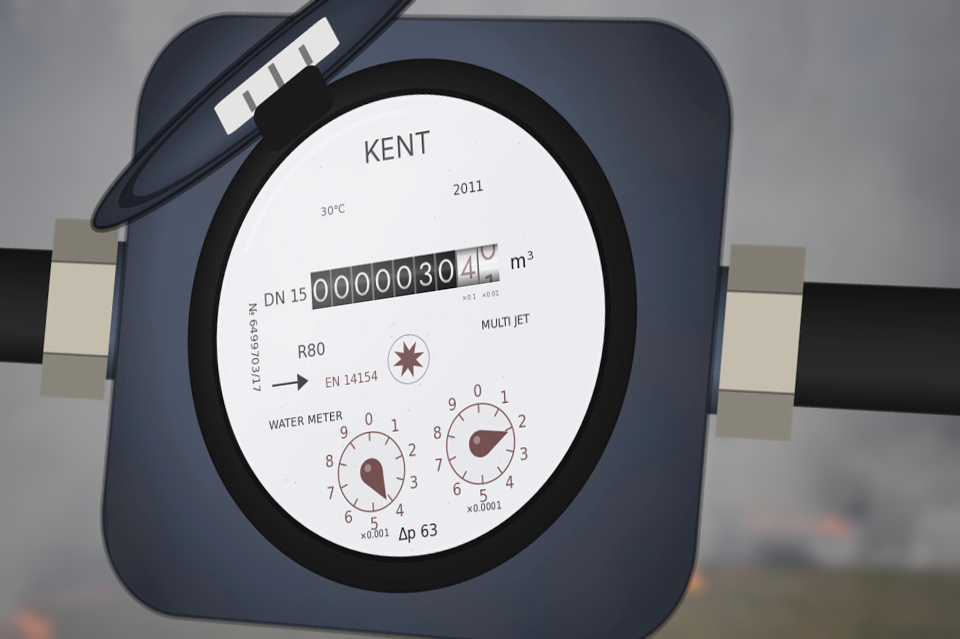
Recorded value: 30.4042 m³
